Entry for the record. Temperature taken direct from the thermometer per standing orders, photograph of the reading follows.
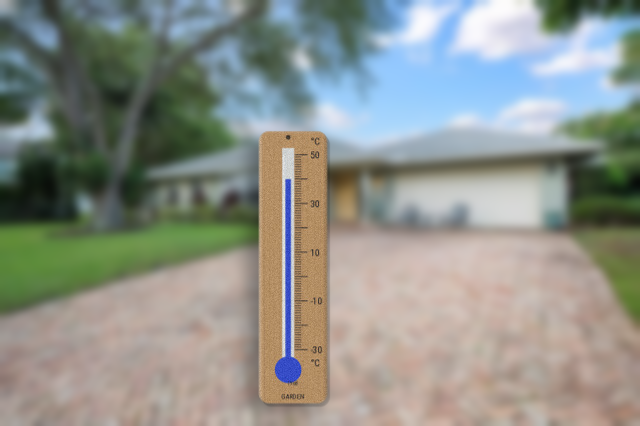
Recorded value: 40 °C
